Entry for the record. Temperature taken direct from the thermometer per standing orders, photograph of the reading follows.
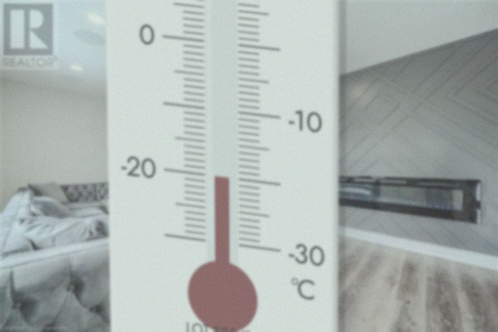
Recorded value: -20 °C
